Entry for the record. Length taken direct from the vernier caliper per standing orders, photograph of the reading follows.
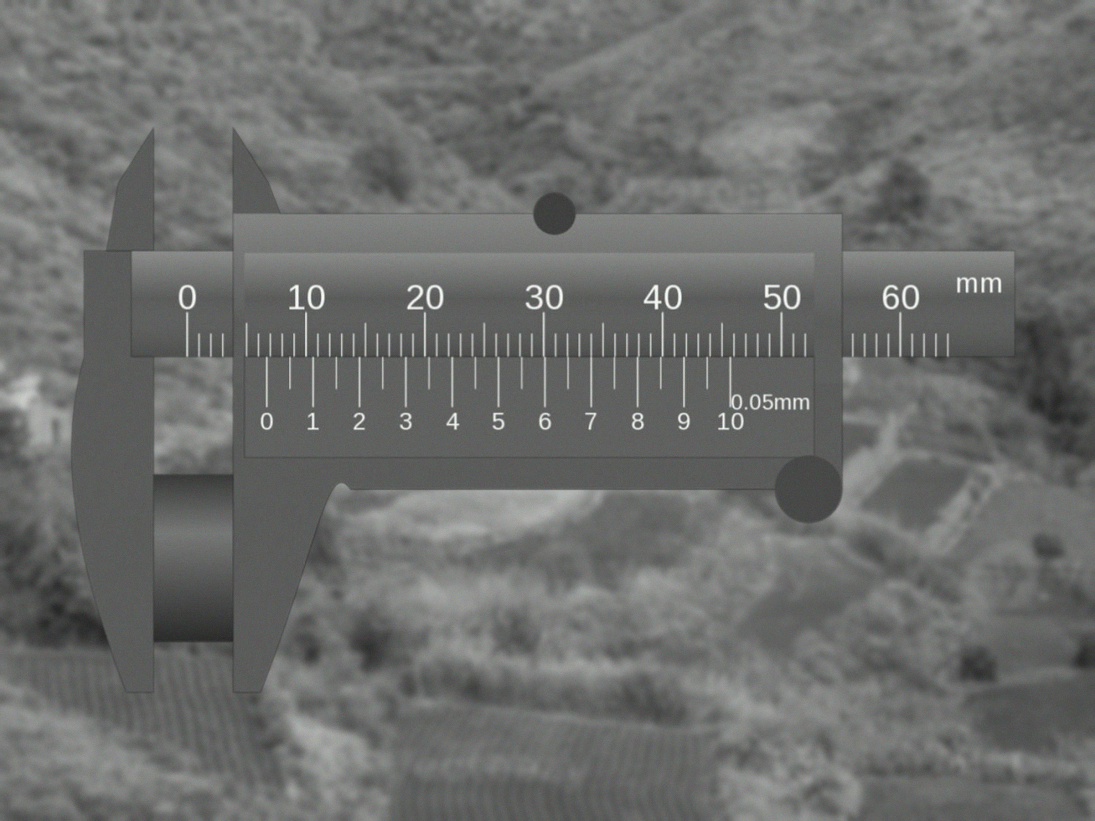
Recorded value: 6.7 mm
